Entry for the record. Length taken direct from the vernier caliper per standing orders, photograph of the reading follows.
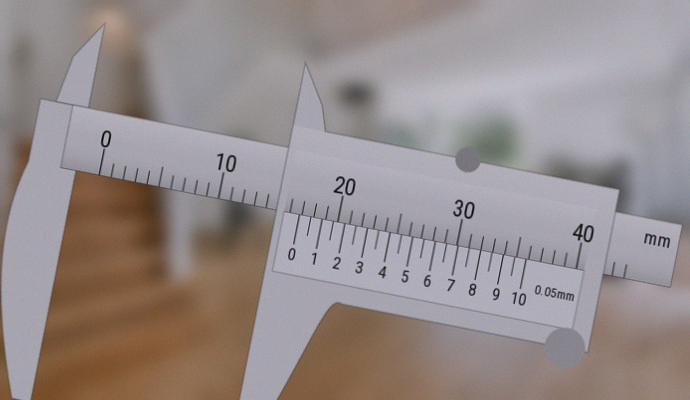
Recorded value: 16.8 mm
